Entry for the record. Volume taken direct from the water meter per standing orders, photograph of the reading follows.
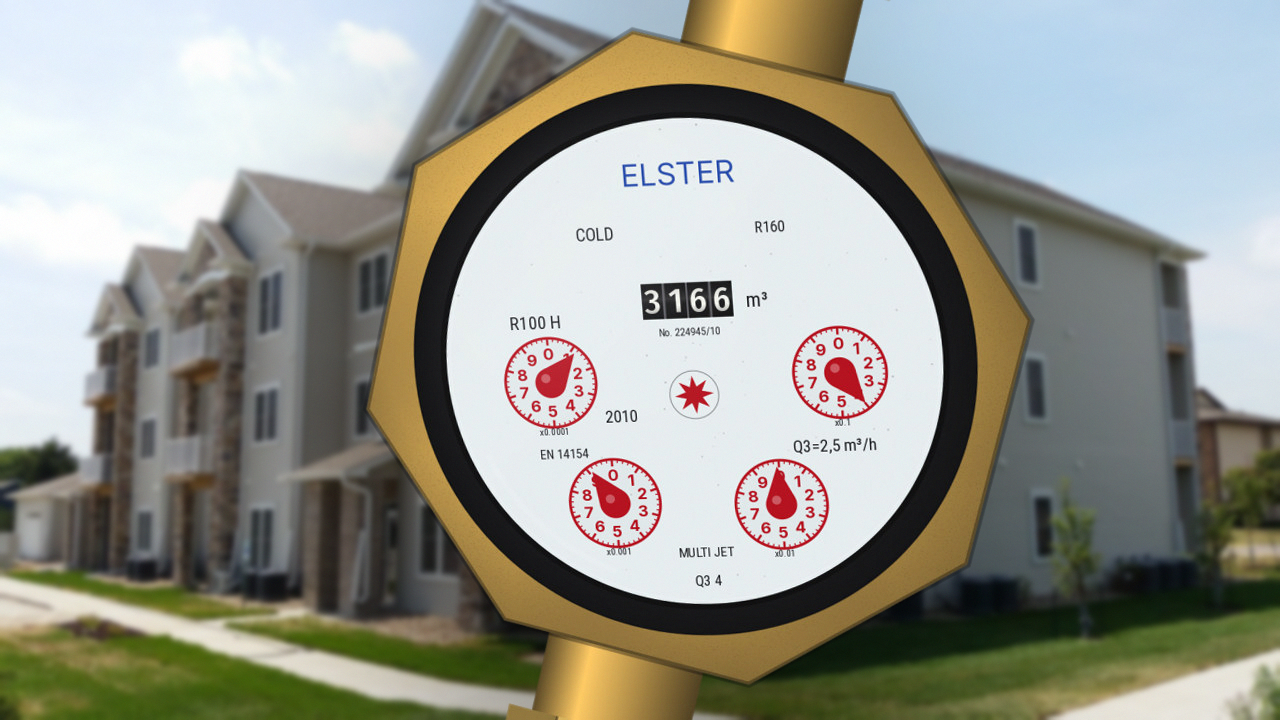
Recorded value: 3166.3991 m³
